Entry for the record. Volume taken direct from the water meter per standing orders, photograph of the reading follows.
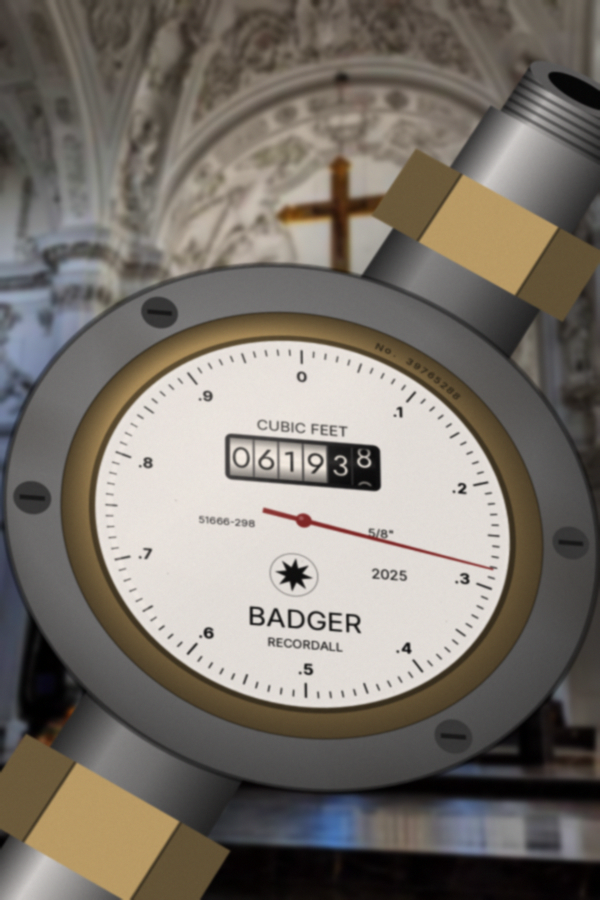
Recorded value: 61938.28 ft³
